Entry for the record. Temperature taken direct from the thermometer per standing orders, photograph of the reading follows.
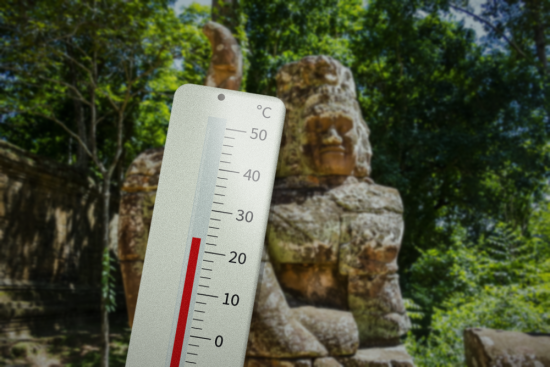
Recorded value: 23 °C
